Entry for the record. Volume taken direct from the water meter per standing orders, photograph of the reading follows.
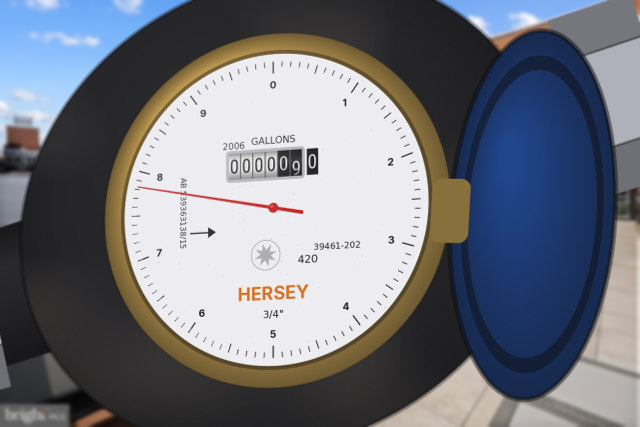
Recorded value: 87.8 gal
